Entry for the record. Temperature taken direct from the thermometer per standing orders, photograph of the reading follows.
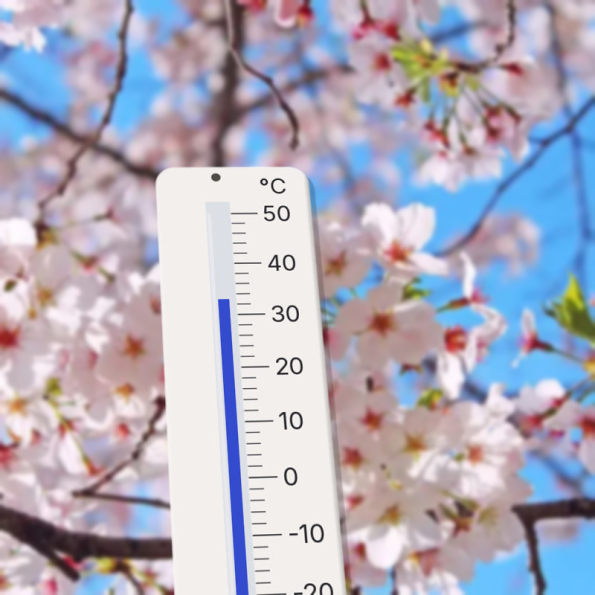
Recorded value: 33 °C
